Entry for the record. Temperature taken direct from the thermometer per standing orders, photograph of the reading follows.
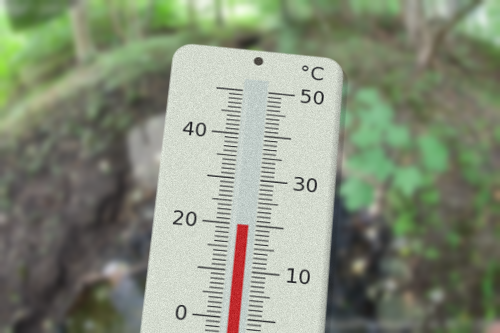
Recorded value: 20 °C
